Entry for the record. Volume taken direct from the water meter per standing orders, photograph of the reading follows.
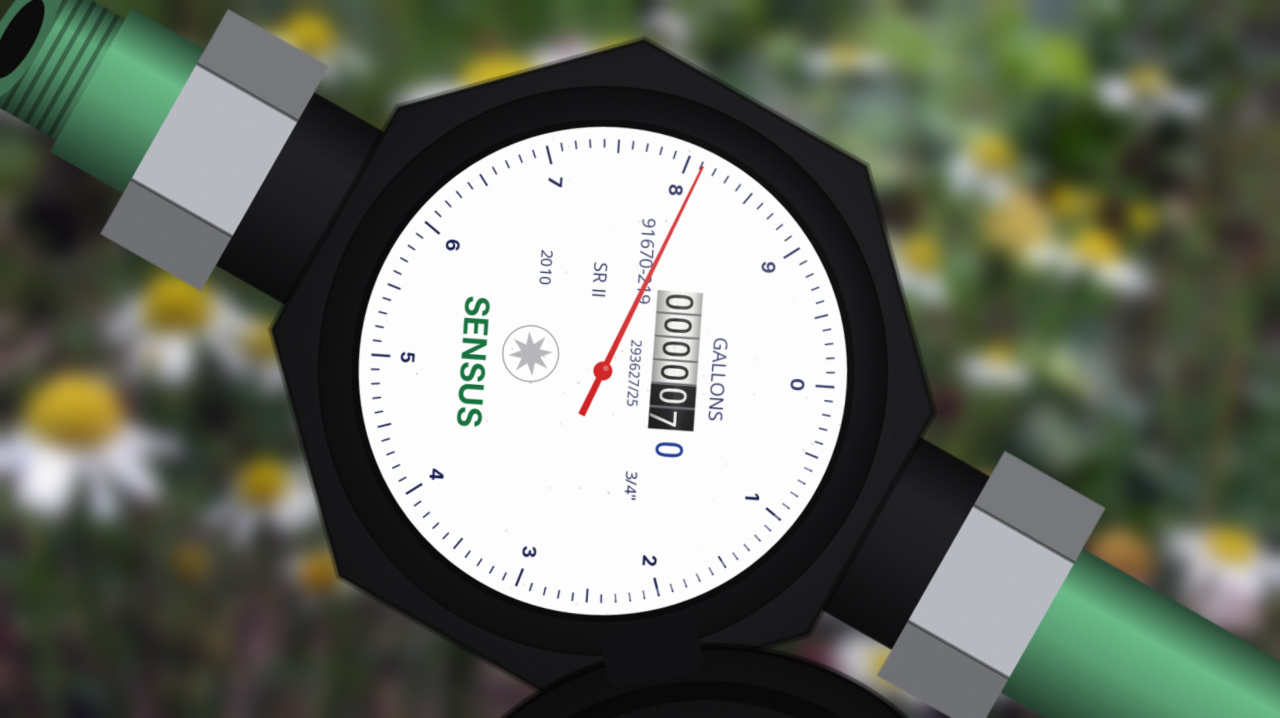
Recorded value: 68.1 gal
